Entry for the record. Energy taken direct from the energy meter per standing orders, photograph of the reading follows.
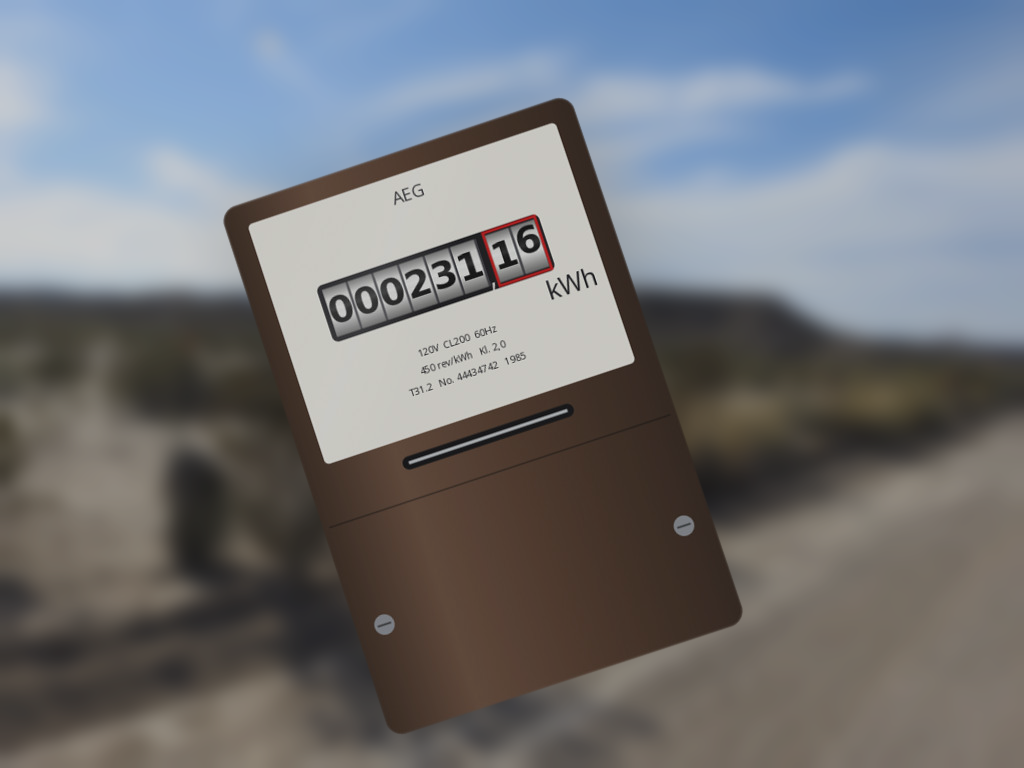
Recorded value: 231.16 kWh
